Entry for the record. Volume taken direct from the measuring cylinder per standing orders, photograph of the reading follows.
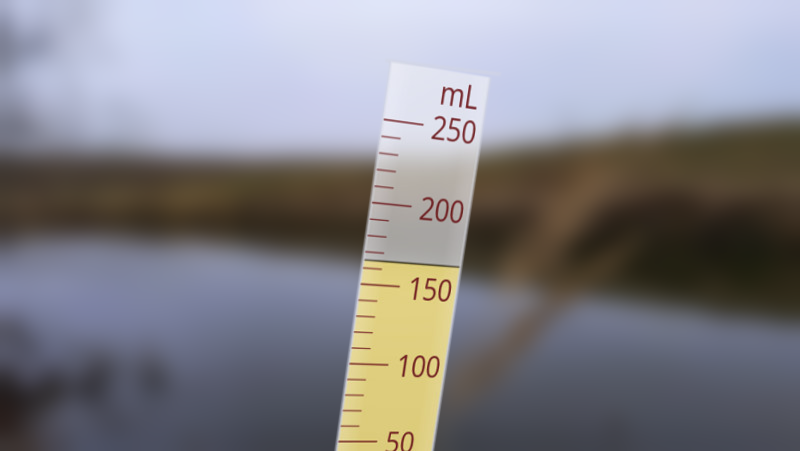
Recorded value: 165 mL
